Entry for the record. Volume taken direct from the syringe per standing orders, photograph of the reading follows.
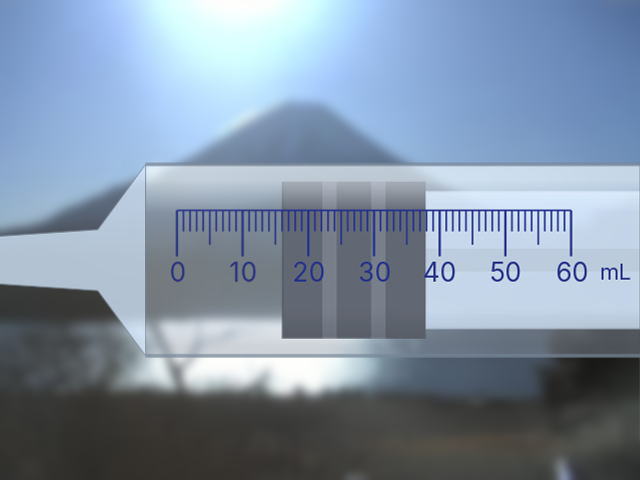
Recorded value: 16 mL
